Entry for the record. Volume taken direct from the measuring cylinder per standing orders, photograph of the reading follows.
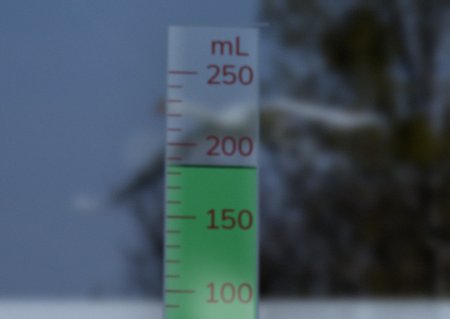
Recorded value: 185 mL
